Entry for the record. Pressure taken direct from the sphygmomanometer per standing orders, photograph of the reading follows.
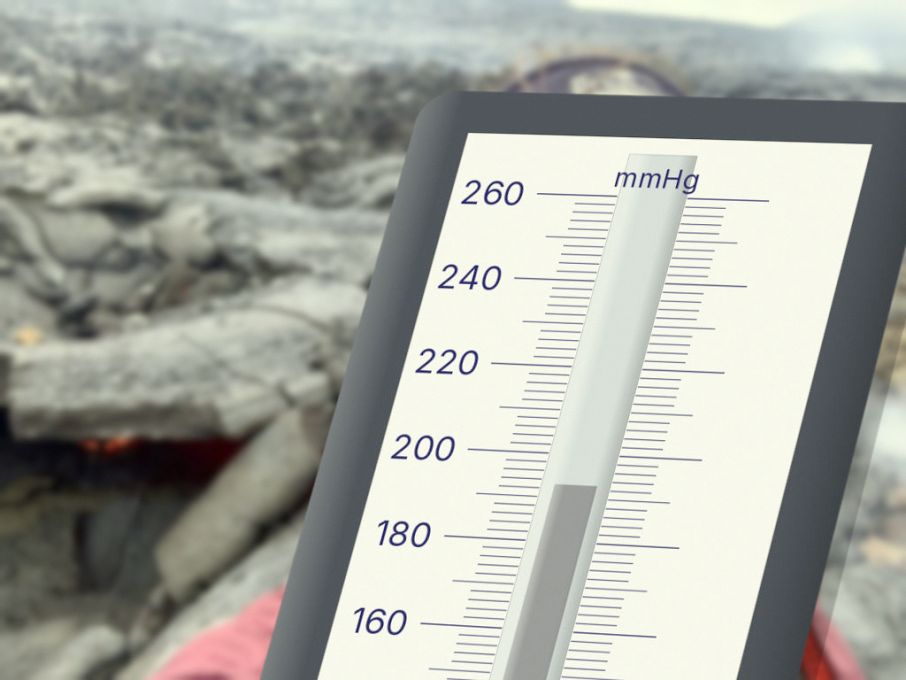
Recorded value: 193 mmHg
